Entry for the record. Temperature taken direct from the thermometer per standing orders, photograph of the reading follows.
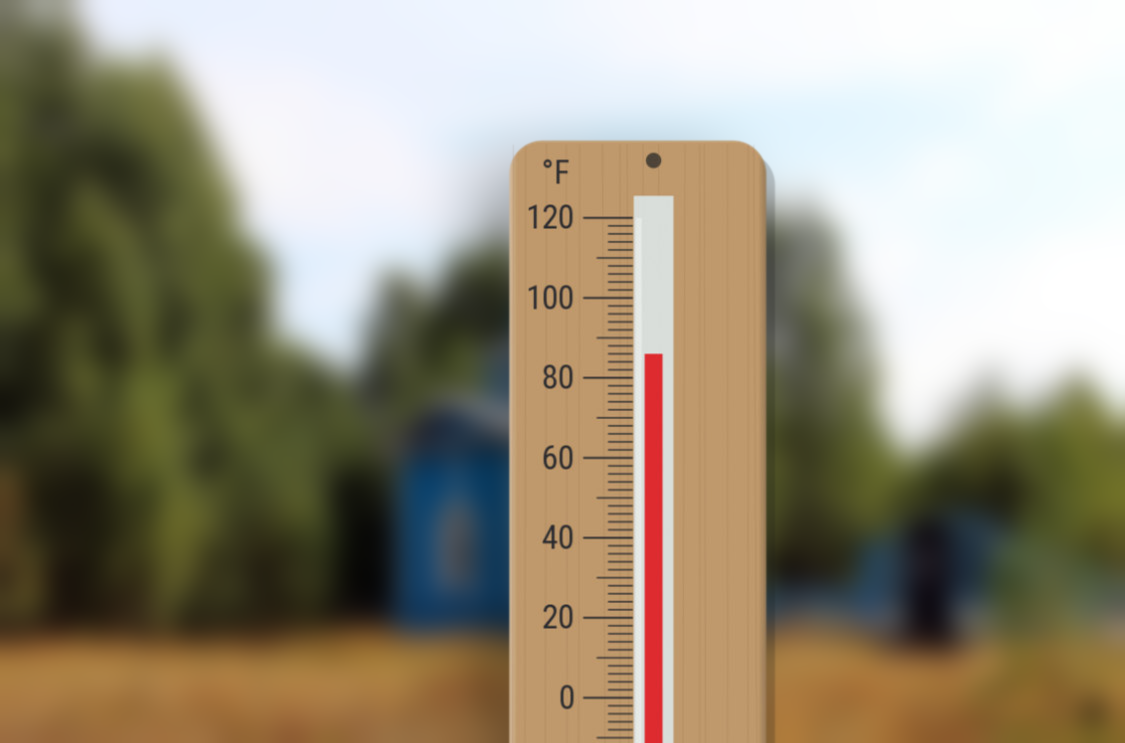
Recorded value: 86 °F
